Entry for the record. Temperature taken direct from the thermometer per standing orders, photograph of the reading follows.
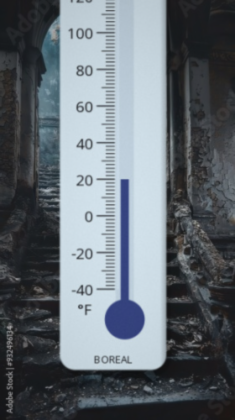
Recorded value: 20 °F
